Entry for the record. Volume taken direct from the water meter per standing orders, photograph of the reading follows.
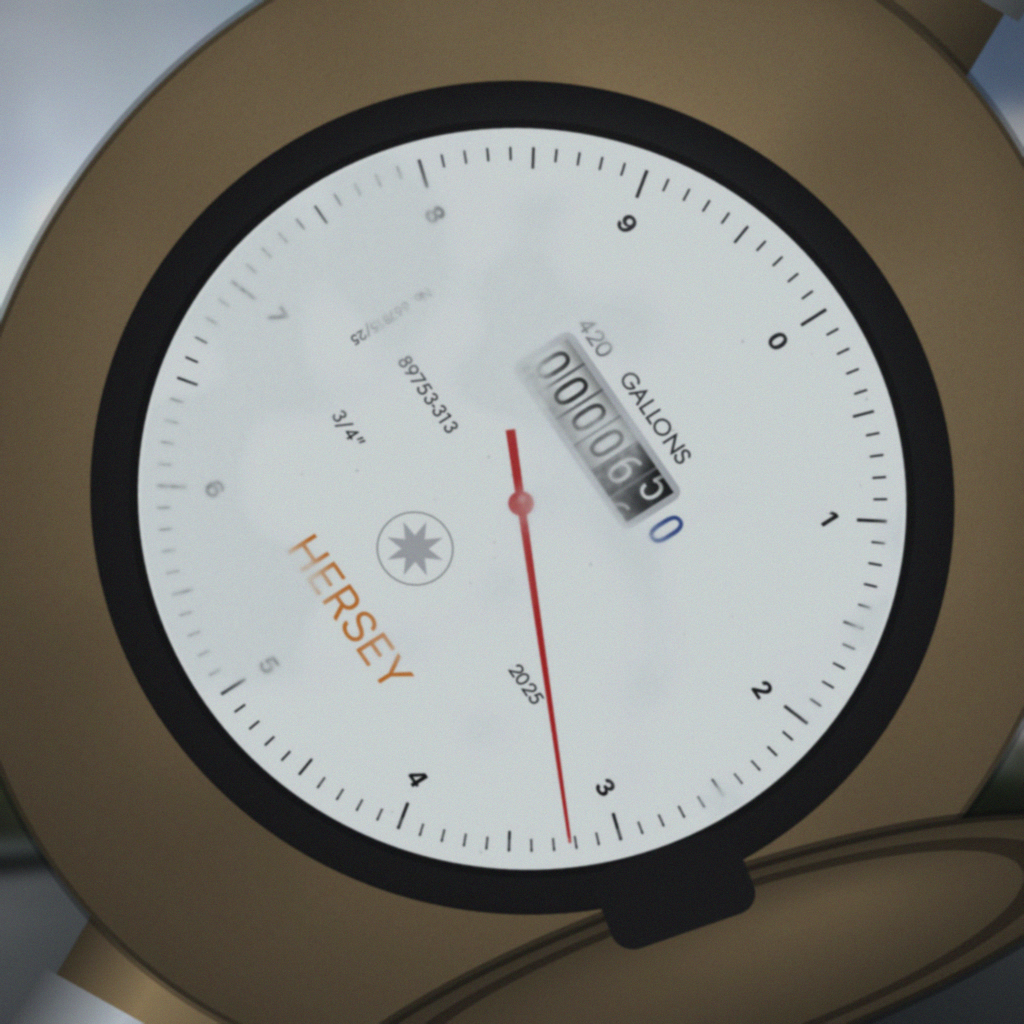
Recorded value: 653.2 gal
